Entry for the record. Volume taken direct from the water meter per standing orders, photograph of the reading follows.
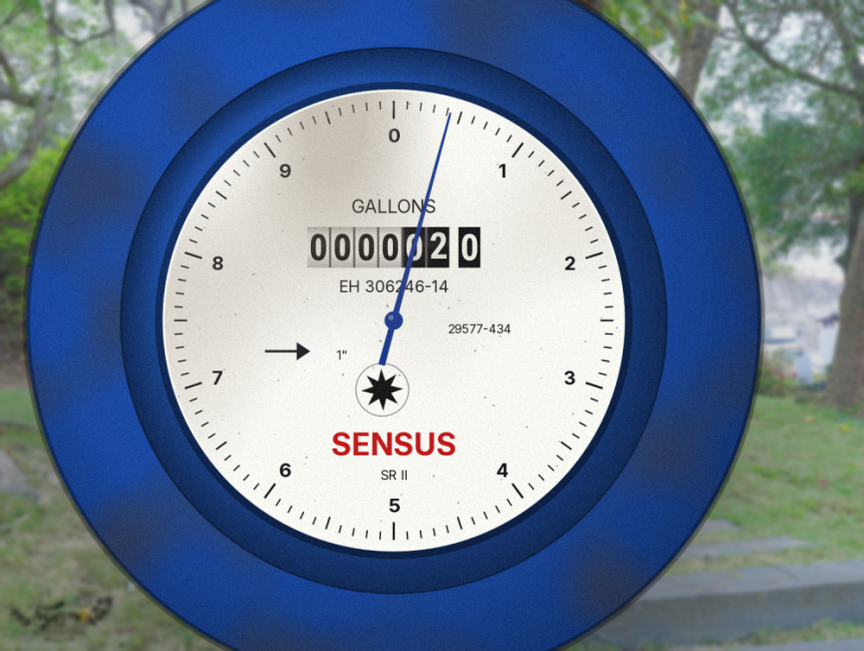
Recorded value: 20.4 gal
